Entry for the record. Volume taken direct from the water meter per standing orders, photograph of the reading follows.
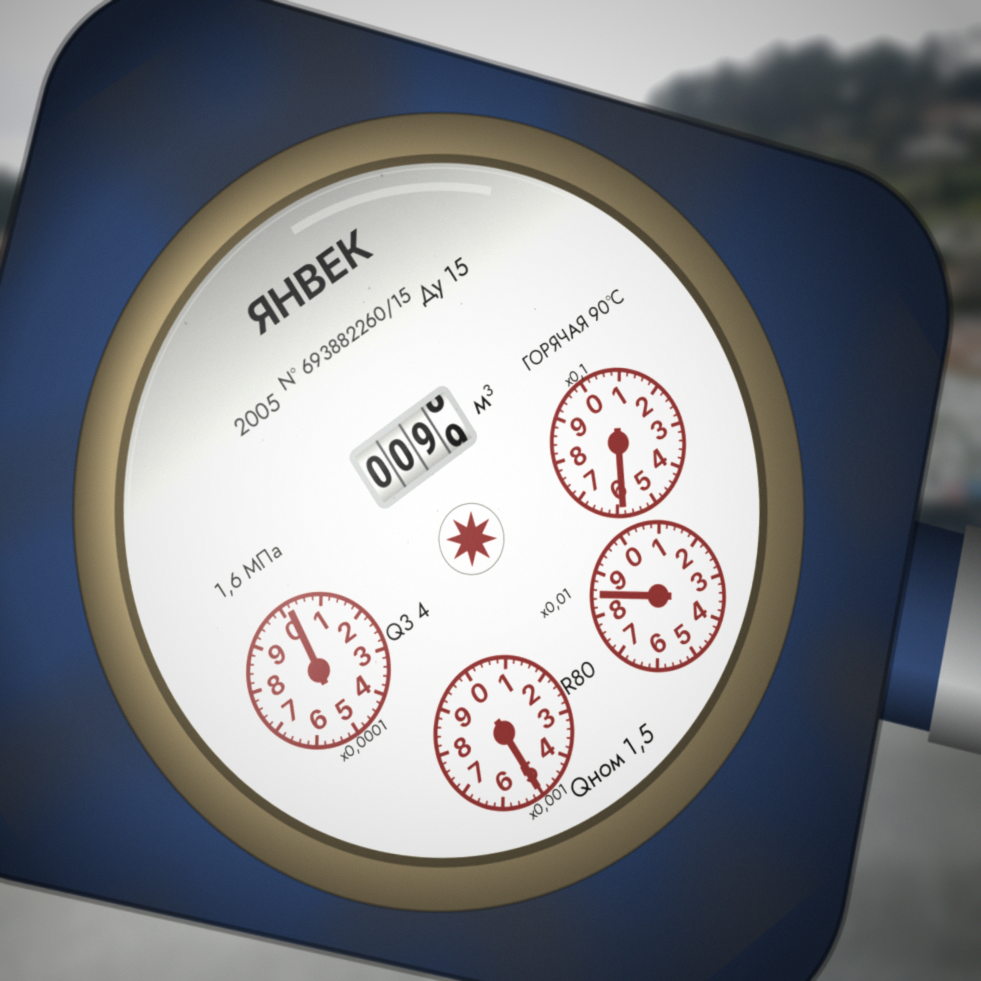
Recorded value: 98.5850 m³
